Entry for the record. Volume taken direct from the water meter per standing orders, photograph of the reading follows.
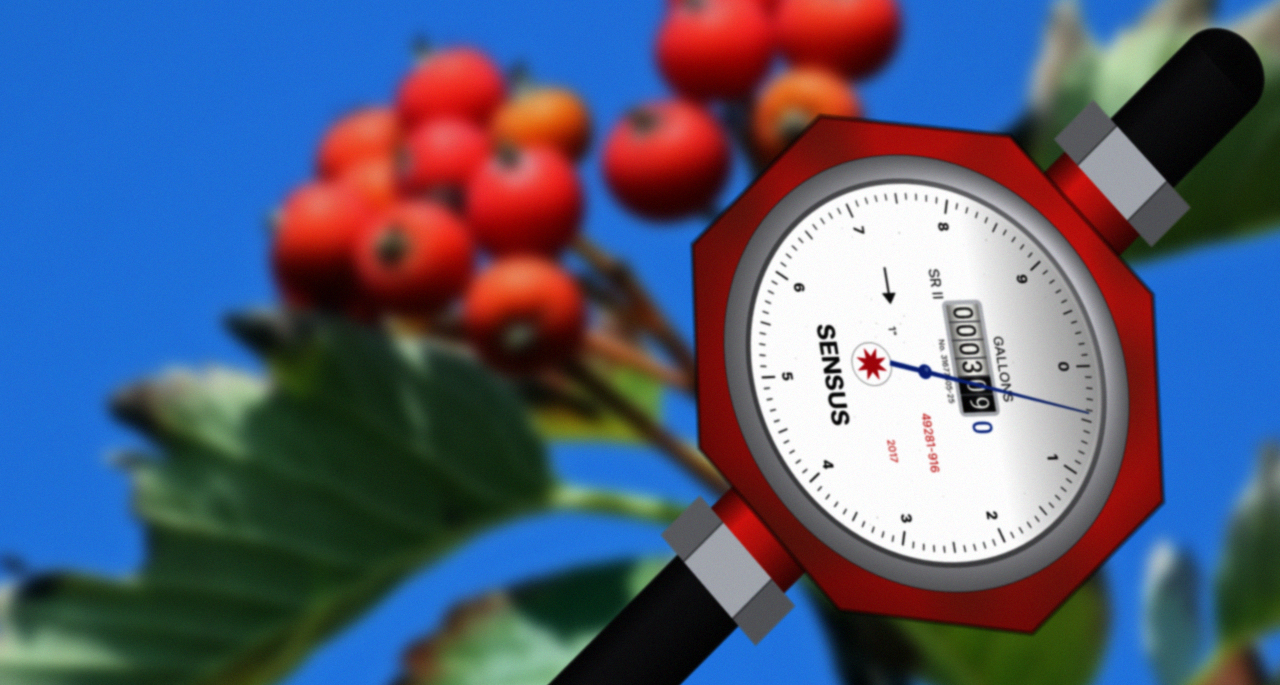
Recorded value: 3090.4 gal
